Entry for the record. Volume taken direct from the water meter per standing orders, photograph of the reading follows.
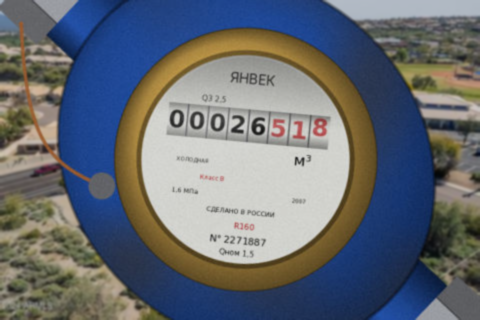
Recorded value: 26.518 m³
